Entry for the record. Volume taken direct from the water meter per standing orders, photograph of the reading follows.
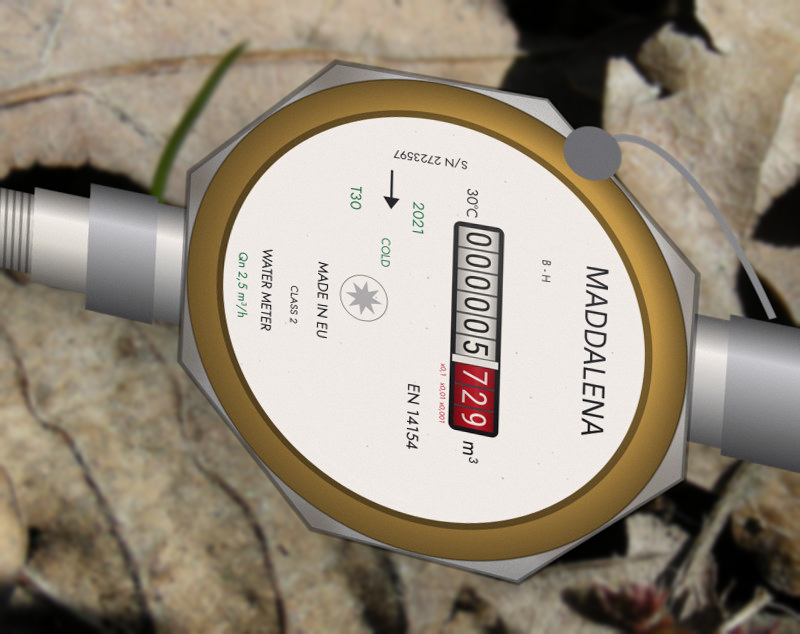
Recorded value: 5.729 m³
